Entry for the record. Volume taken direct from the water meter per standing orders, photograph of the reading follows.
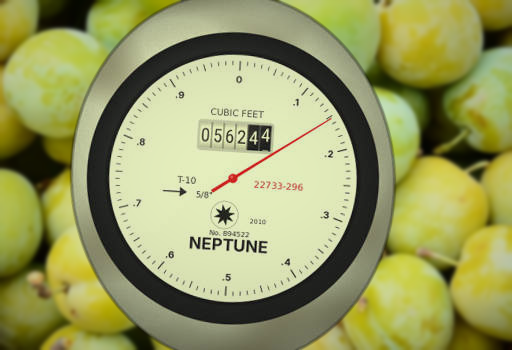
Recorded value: 56244.15 ft³
